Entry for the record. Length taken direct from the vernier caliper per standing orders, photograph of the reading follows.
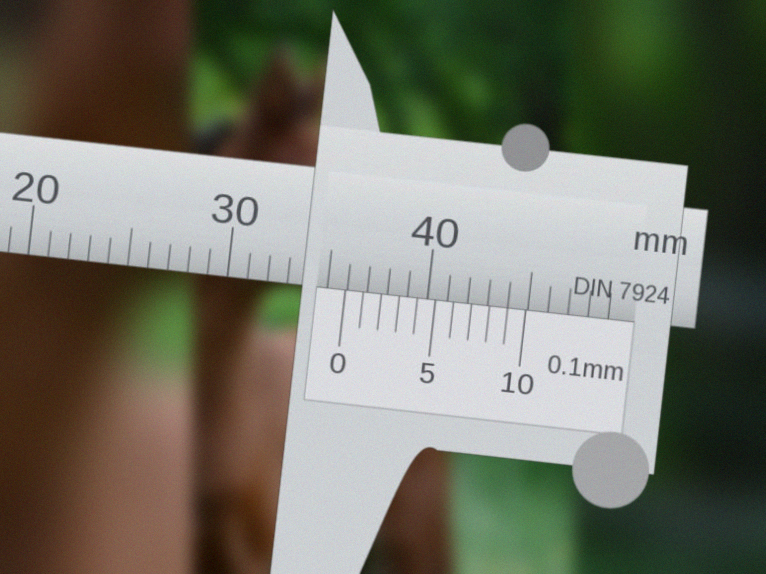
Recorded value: 35.9 mm
